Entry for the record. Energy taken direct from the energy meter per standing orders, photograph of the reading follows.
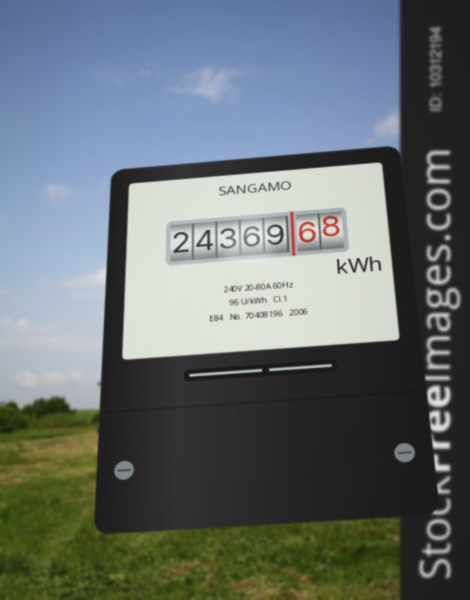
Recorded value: 24369.68 kWh
